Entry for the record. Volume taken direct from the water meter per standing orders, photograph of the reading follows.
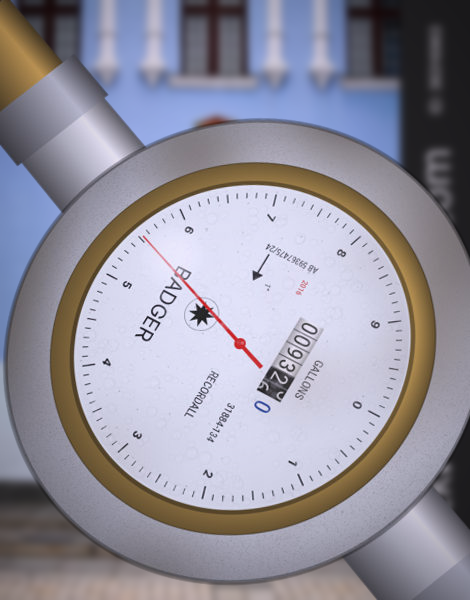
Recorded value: 93255.5 gal
